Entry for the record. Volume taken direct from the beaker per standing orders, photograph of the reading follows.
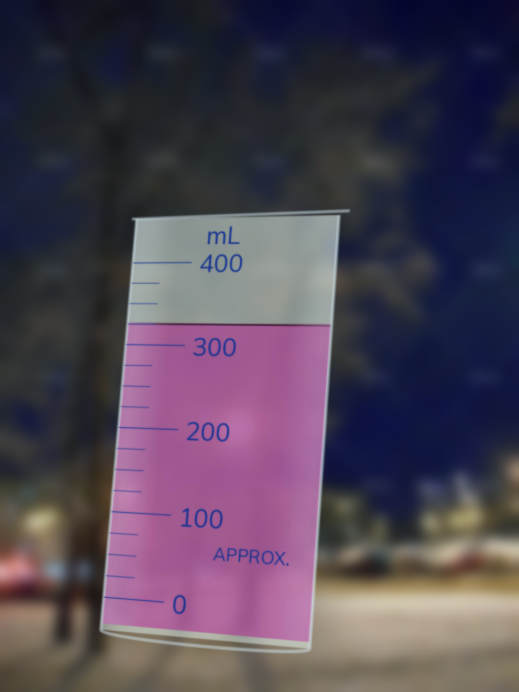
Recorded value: 325 mL
